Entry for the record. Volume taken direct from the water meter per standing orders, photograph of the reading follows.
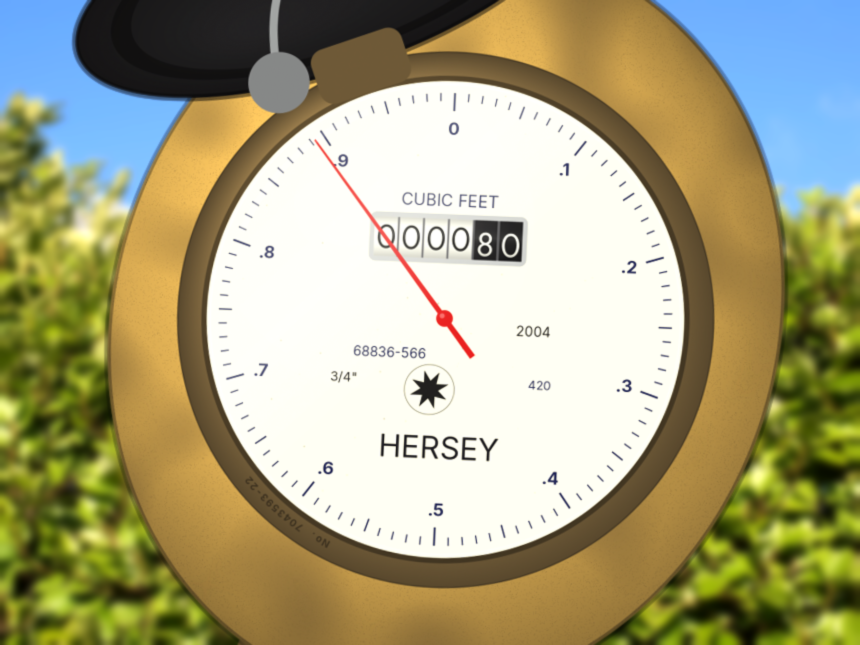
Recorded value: 79.89 ft³
